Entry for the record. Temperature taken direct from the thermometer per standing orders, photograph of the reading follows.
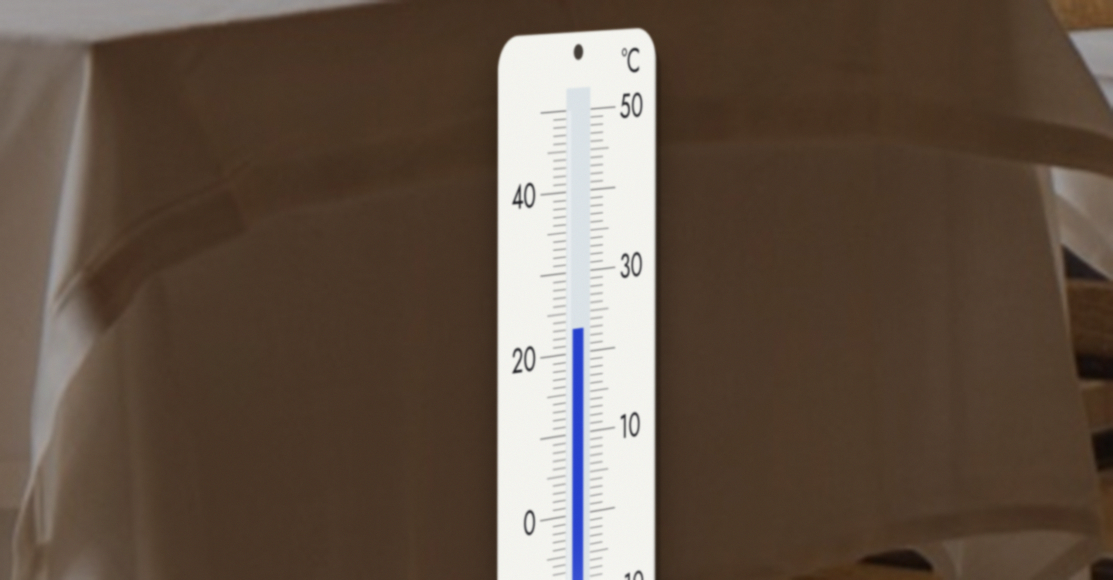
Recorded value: 23 °C
